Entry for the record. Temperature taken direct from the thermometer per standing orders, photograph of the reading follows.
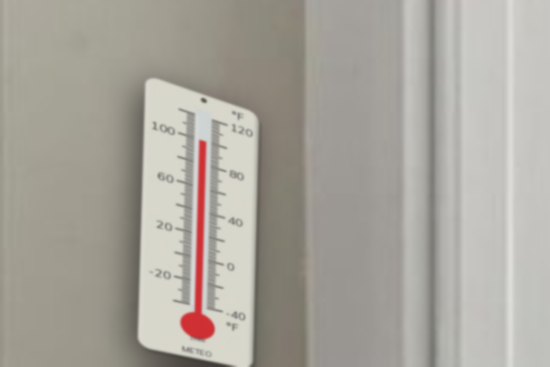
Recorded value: 100 °F
